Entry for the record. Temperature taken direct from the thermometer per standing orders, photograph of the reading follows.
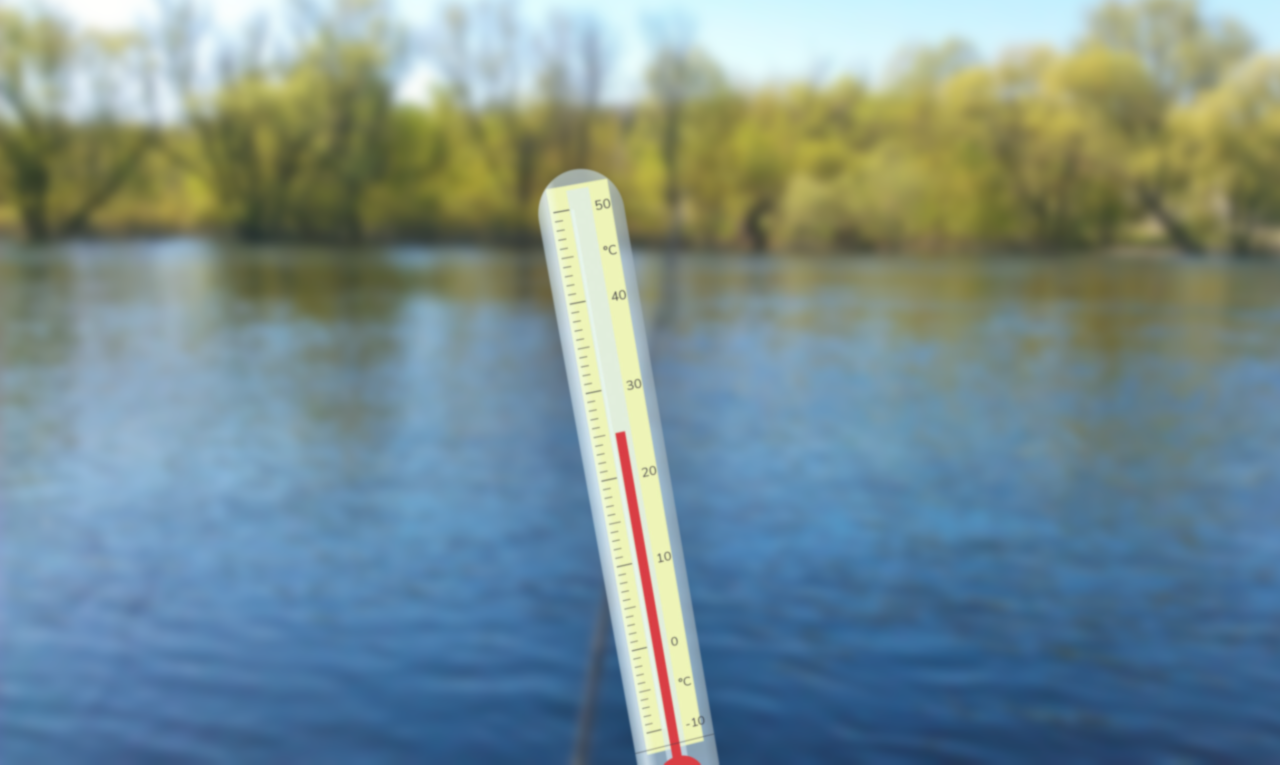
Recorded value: 25 °C
